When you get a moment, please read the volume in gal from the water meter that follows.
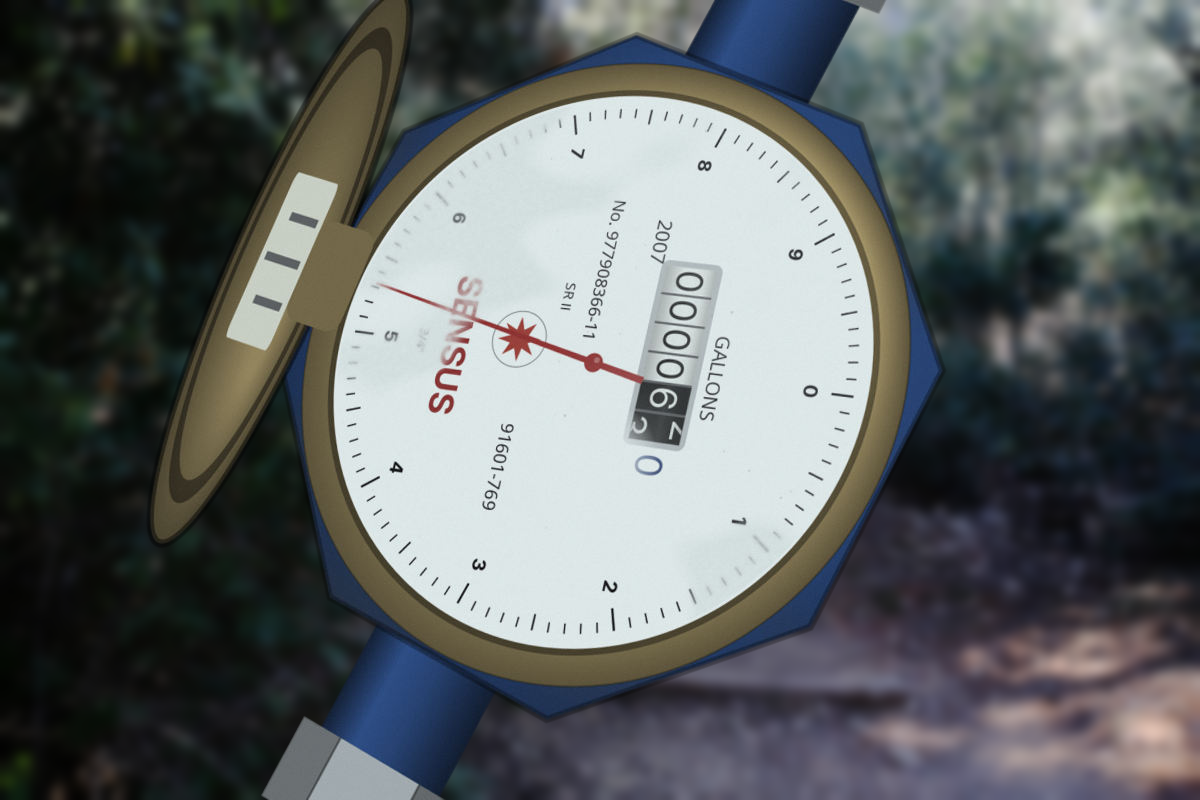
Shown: 625.3 gal
